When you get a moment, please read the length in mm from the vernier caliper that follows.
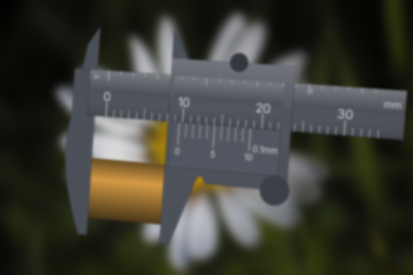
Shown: 9.6 mm
